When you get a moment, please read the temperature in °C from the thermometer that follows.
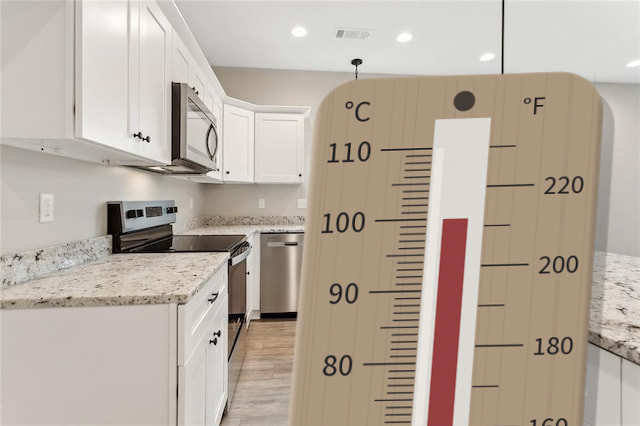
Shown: 100 °C
